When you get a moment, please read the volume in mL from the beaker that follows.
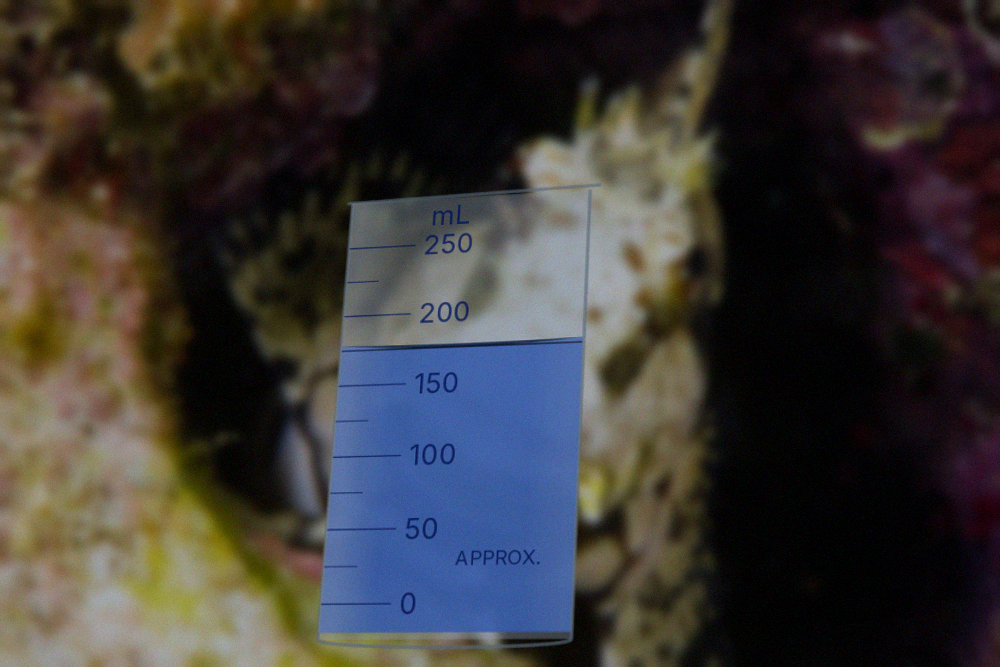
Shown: 175 mL
